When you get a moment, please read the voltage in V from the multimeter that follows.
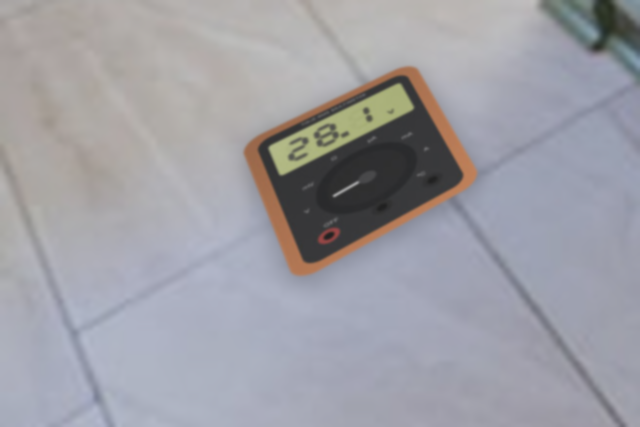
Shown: 28.1 V
